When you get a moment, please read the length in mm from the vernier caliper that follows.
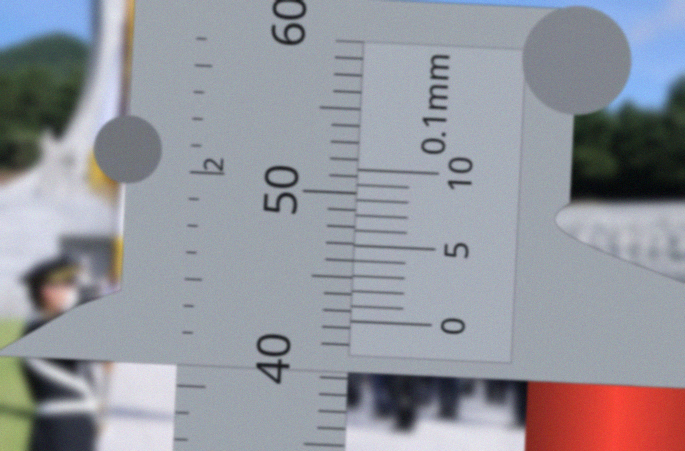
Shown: 42.4 mm
